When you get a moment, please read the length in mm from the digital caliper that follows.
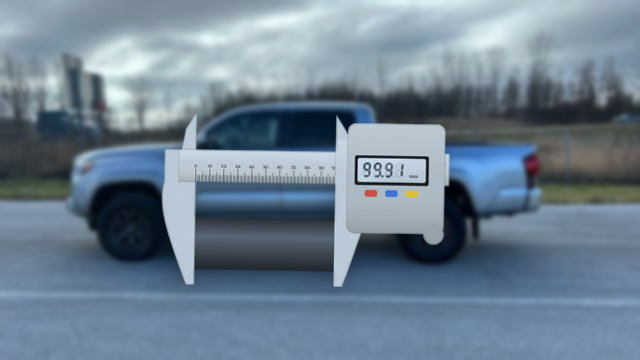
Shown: 99.91 mm
